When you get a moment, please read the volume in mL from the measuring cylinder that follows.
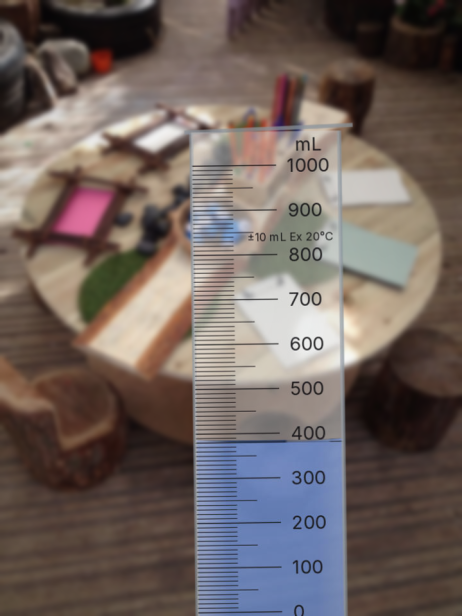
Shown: 380 mL
